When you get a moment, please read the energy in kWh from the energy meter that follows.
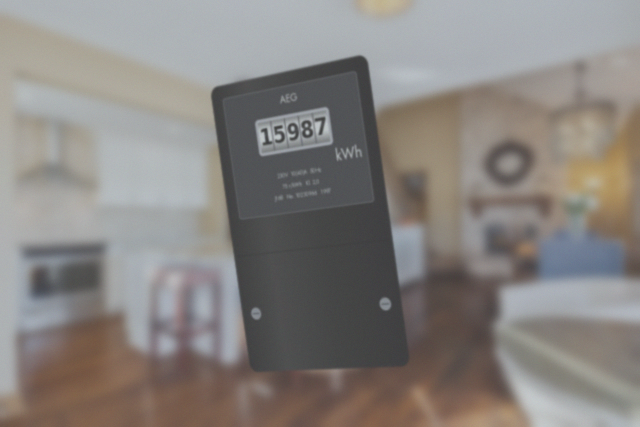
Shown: 15987 kWh
